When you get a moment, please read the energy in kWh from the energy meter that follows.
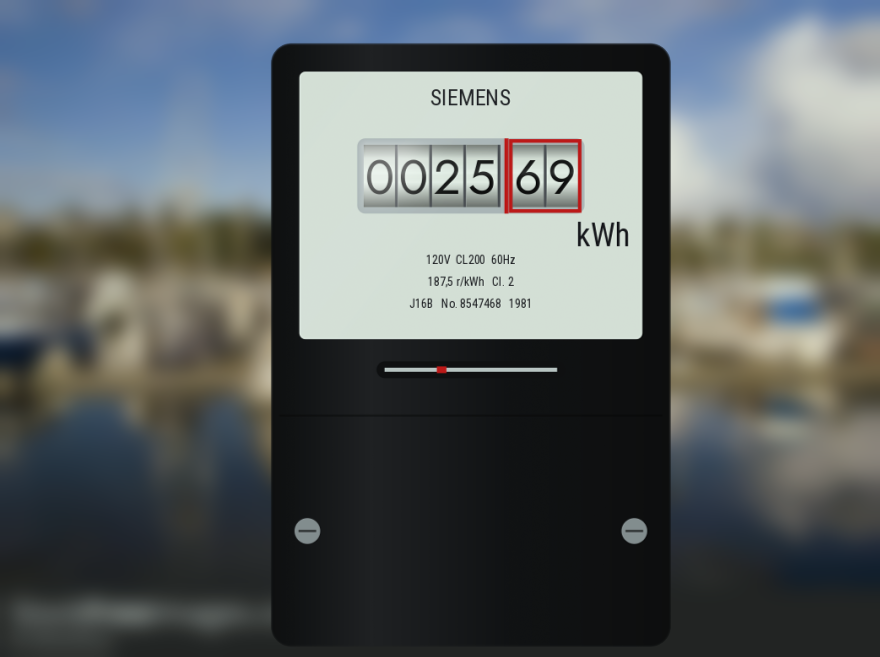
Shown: 25.69 kWh
